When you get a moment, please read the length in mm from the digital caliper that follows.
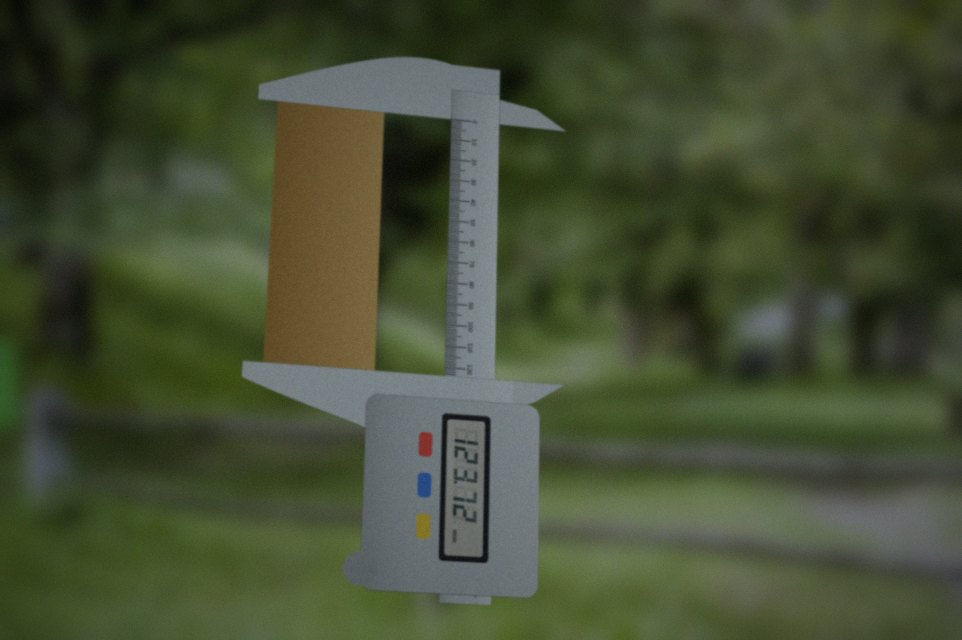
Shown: 123.72 mm
